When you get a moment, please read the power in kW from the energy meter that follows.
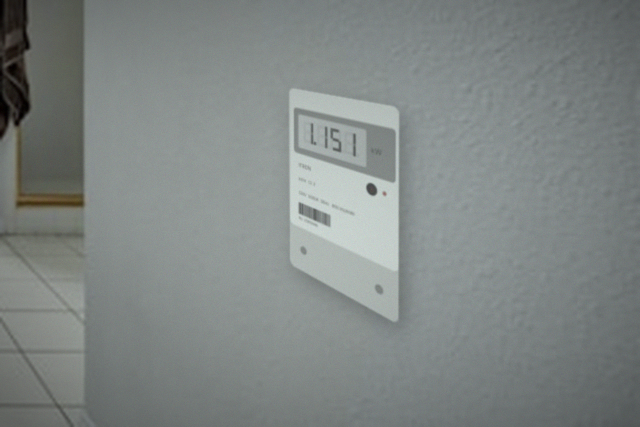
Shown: 1.151 kW
